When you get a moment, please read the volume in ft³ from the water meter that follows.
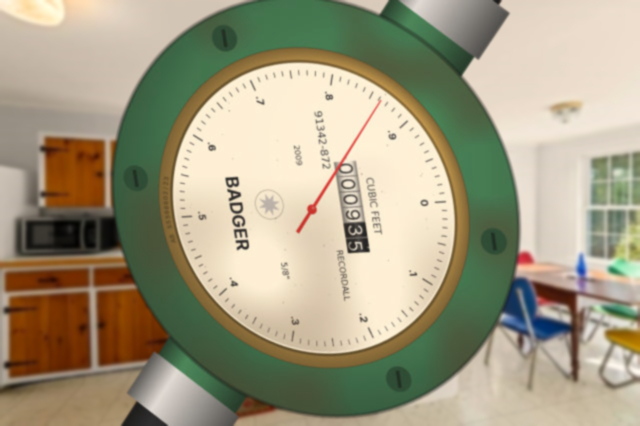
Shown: 934.86 ft³
